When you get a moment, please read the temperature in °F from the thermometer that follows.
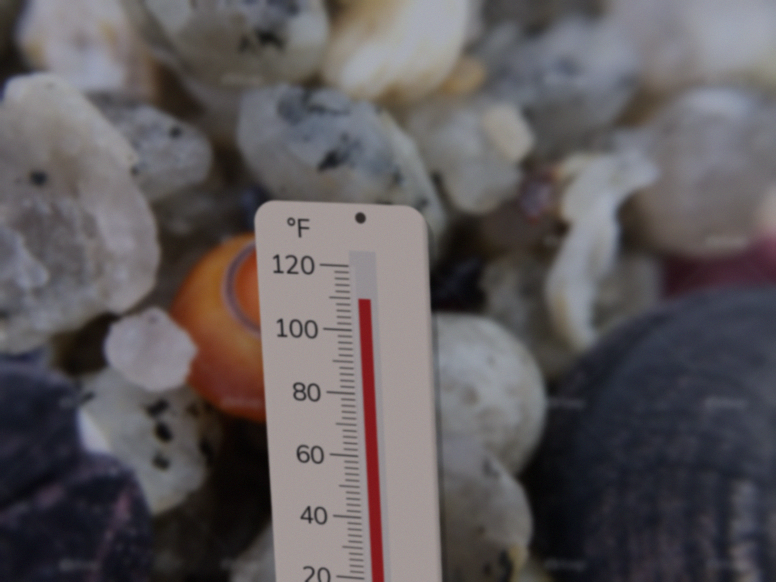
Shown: 110 °F
